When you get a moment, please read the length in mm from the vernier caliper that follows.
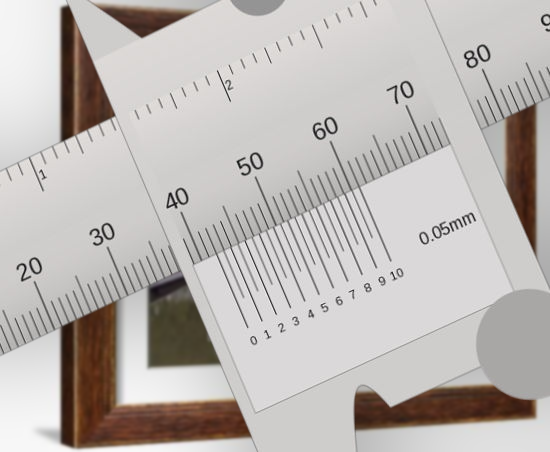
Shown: 42.0 mm
